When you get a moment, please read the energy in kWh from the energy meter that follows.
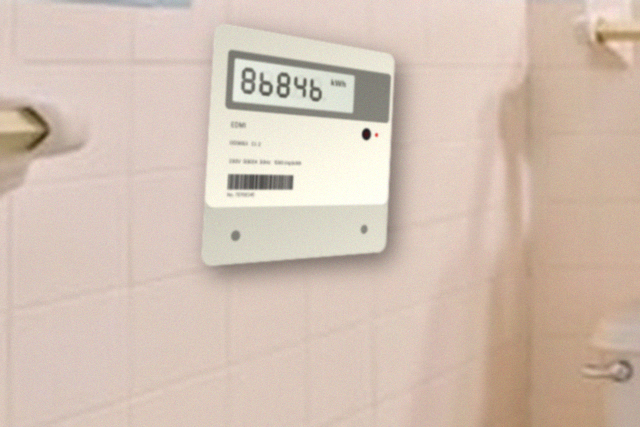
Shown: 86846 kWh
